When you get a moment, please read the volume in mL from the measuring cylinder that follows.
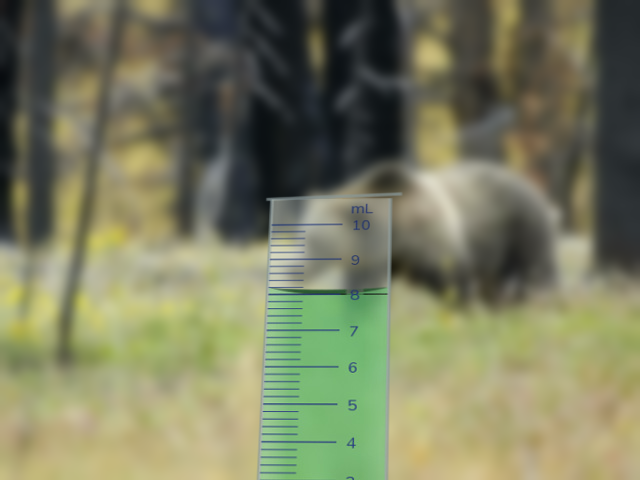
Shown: 8 mL
